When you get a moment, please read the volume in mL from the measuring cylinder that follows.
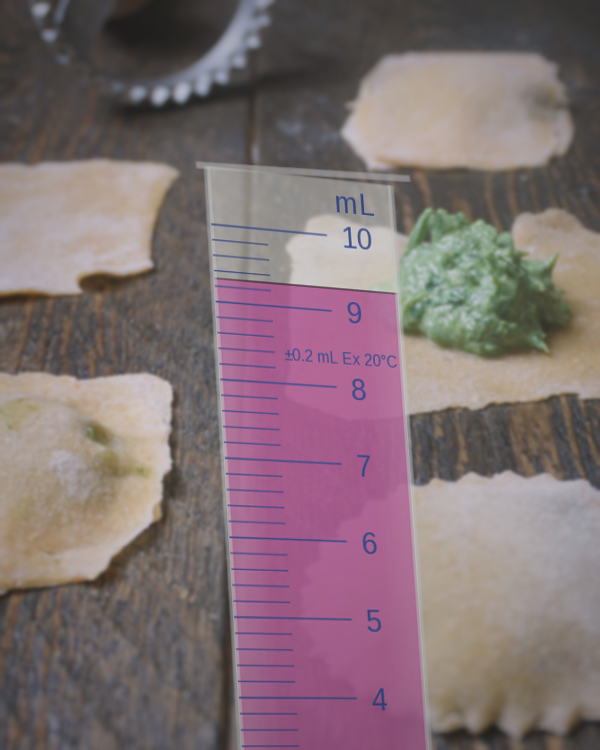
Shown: 9.3 mL
